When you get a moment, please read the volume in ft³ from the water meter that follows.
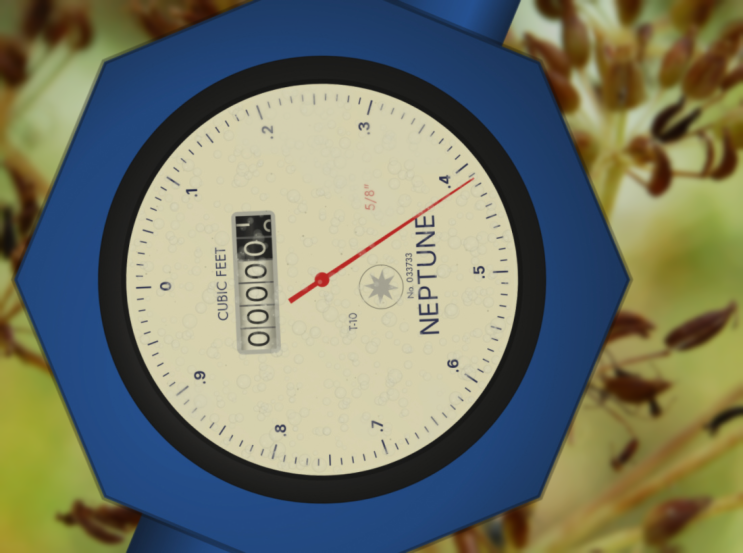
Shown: 1.41 ft³
